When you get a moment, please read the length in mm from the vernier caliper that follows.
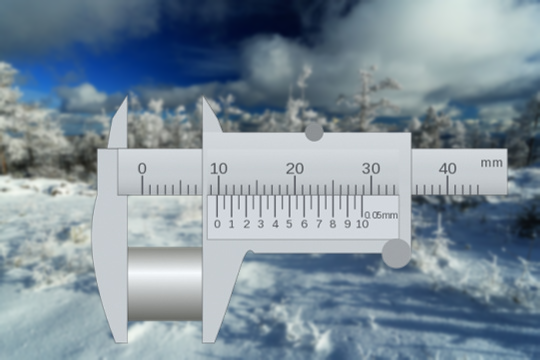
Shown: 9.8 mm
